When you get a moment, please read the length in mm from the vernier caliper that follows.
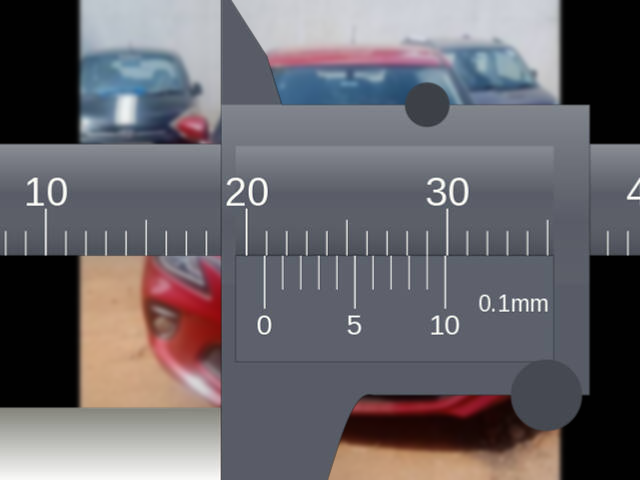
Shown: 20.9 mm
